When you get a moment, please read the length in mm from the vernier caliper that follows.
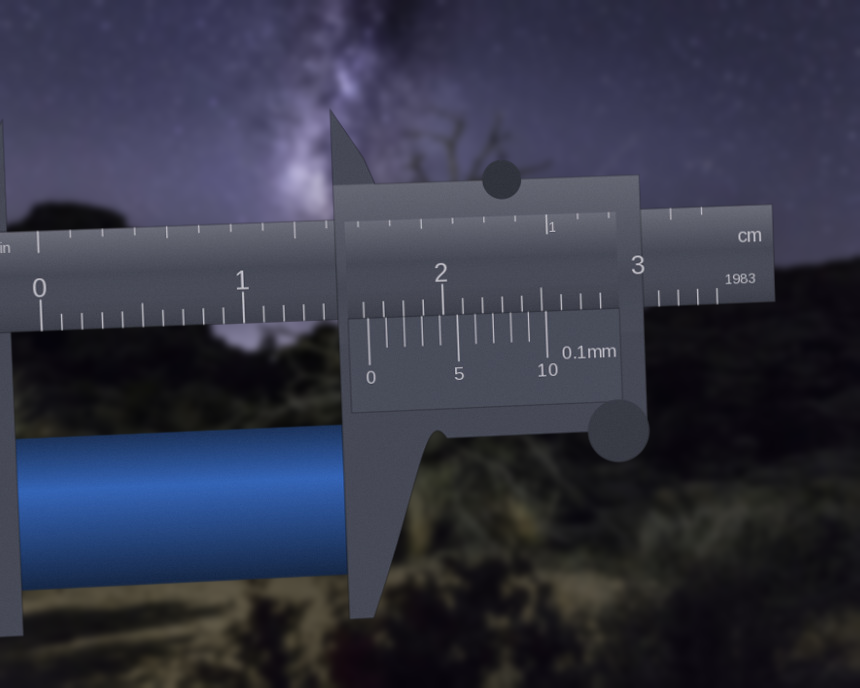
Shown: 16.2 mm
